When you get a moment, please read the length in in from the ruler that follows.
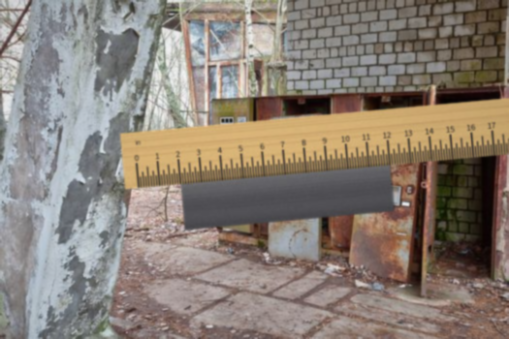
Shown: 10 in
